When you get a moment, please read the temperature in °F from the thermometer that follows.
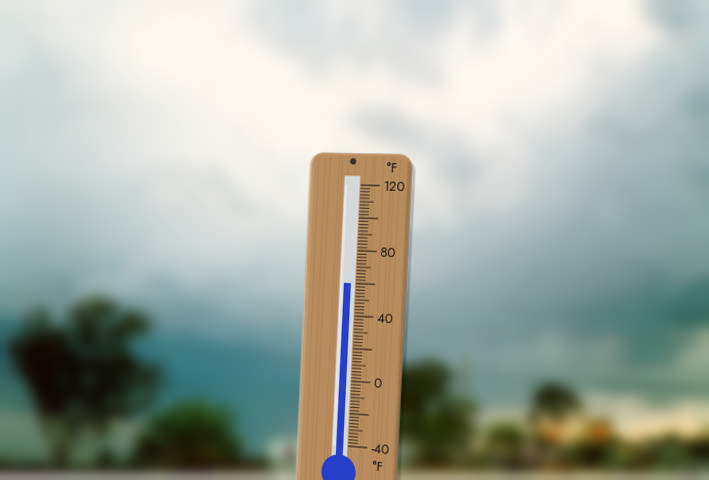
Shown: 60 °F
